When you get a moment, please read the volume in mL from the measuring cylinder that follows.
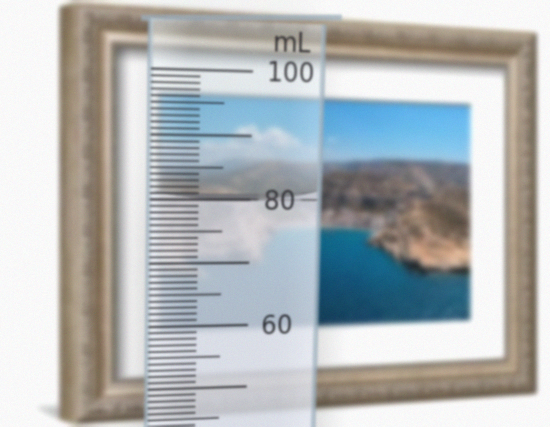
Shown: 80 mL
